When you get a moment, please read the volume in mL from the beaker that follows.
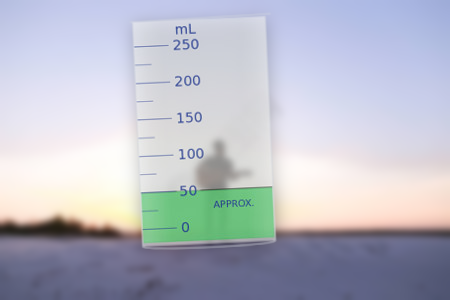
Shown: 50 mL
